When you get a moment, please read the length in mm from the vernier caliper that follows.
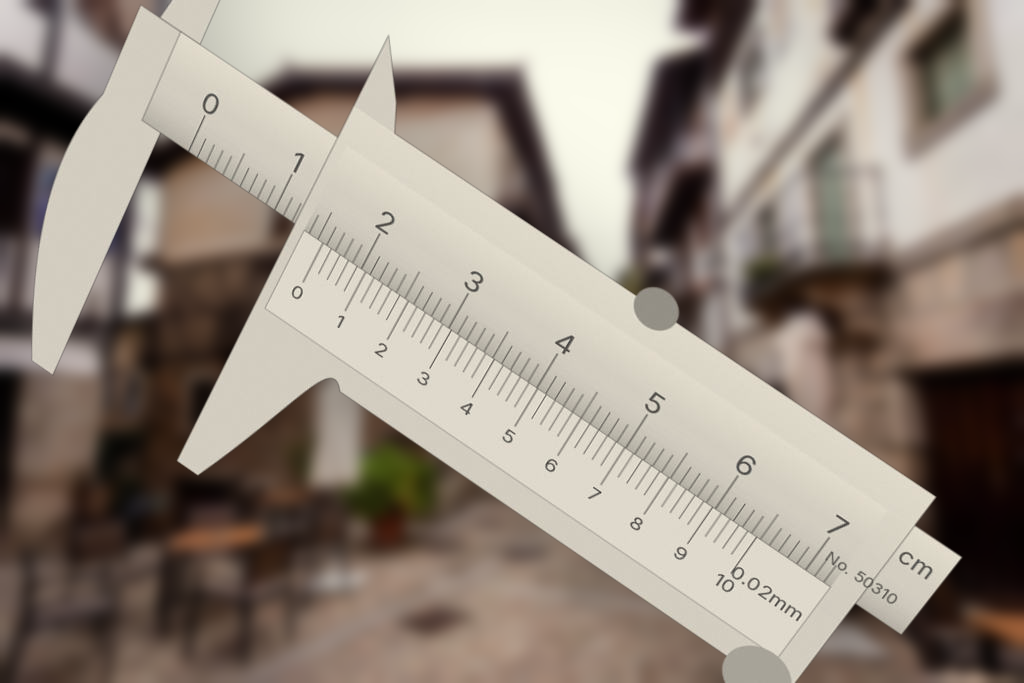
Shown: 15.6 mm
